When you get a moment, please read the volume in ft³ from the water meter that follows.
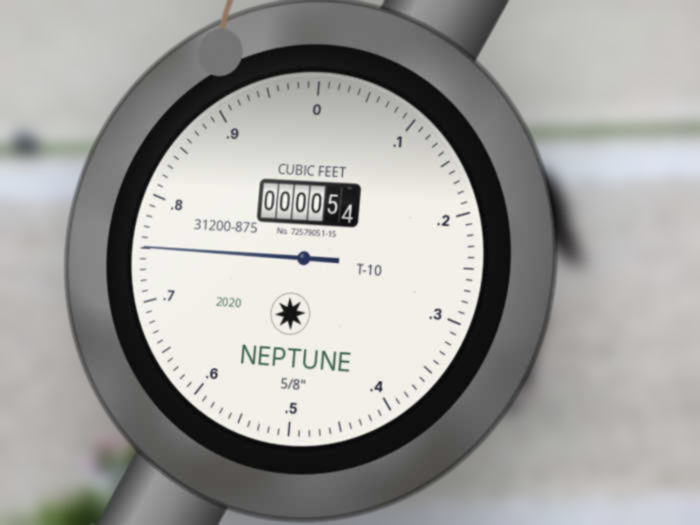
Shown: 53.75 ft³
